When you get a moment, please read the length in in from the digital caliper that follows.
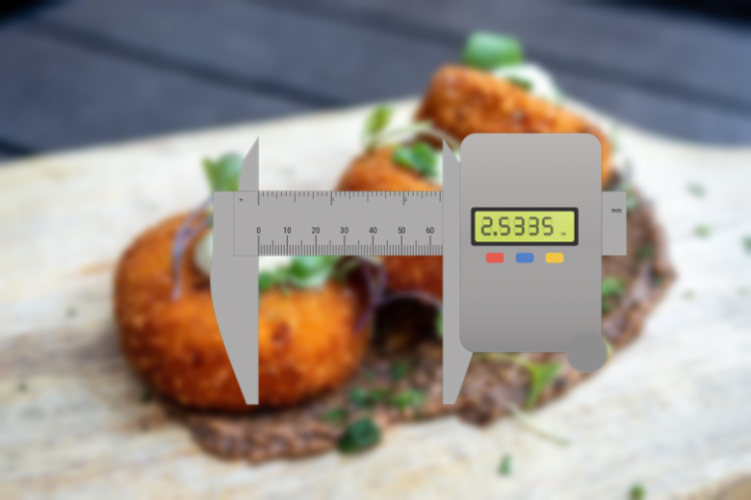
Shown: 2.5335 in
